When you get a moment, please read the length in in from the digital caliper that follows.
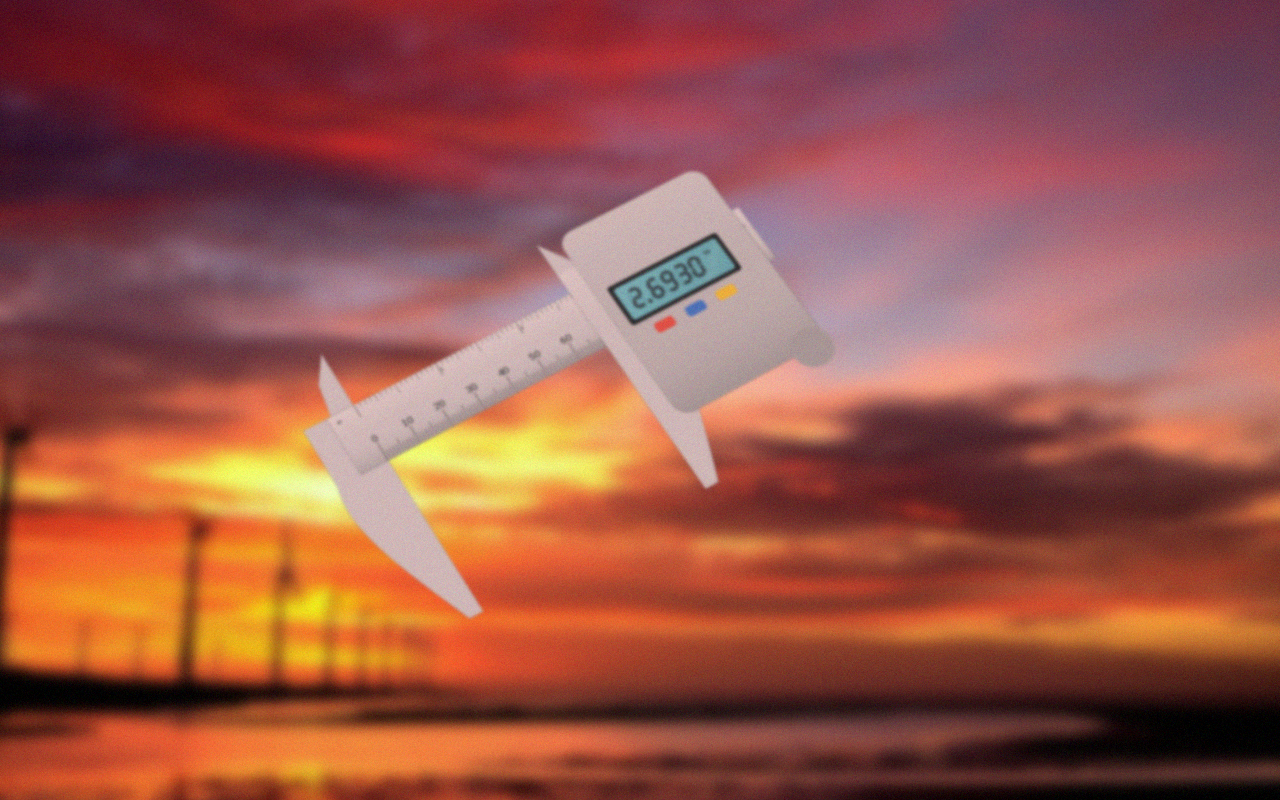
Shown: 2.6930 in
